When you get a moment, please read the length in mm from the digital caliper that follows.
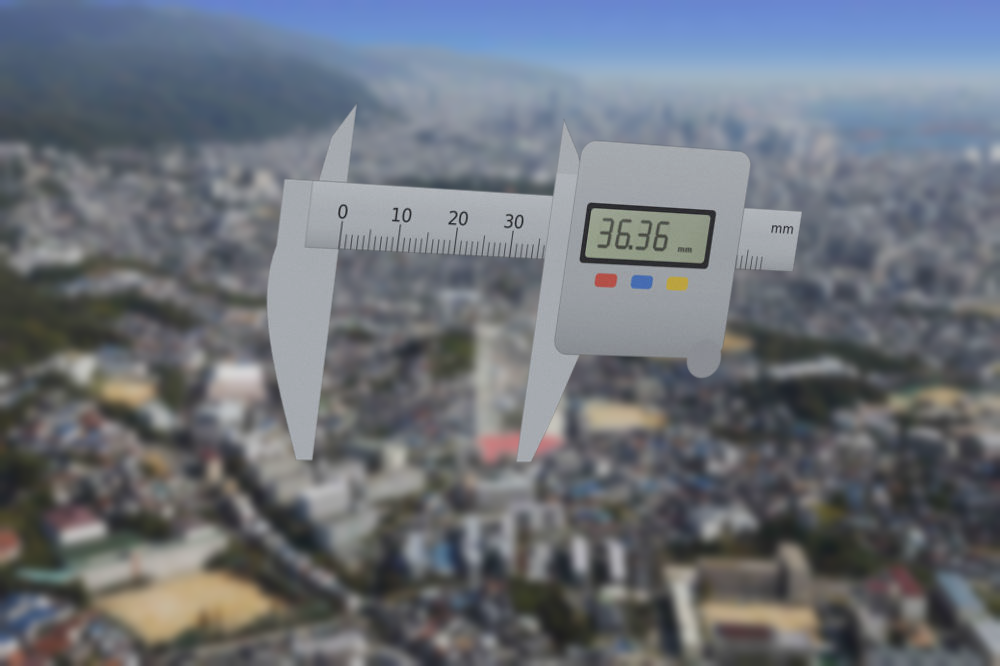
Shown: 36.36 mm
